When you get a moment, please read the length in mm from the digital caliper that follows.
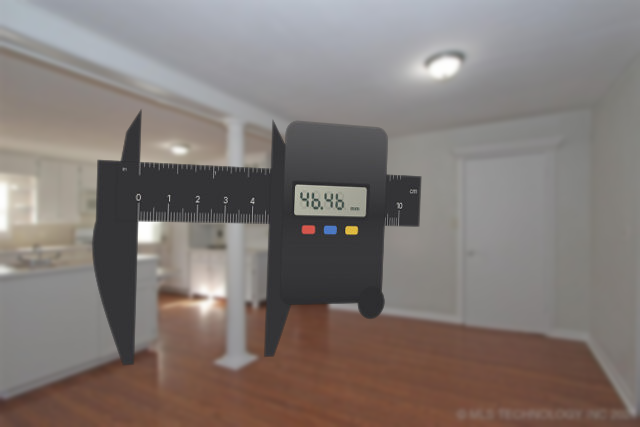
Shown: 46.46 mm
